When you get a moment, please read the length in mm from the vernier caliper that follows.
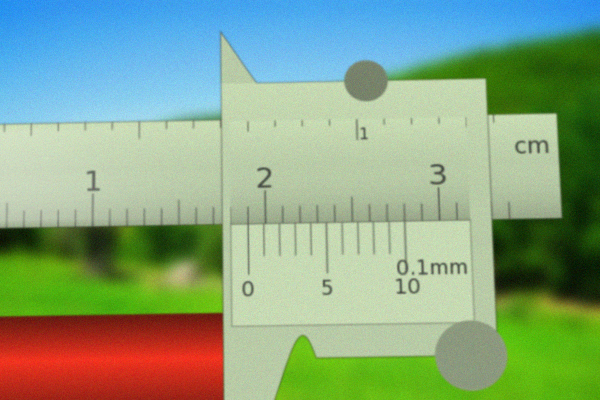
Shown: 19.0 mm
